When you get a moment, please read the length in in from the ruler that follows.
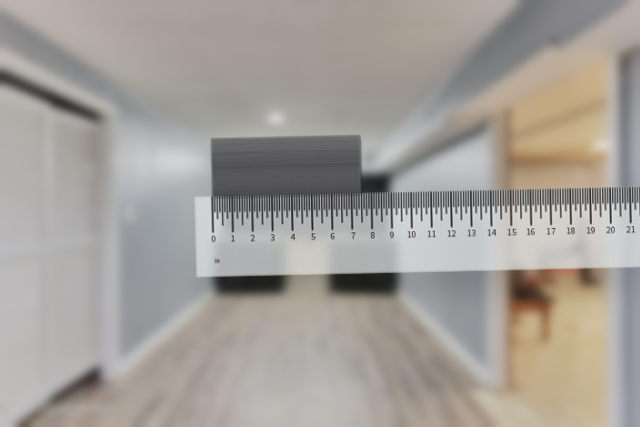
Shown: 7.5 in
